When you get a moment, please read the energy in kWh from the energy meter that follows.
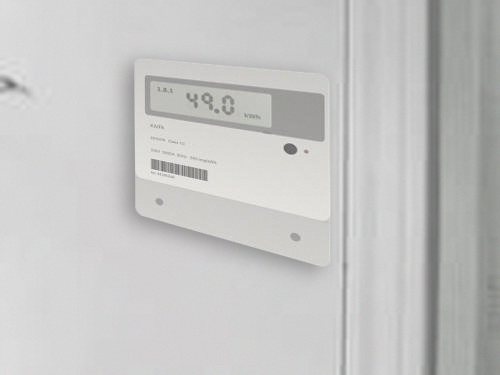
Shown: 49.0 kWh
